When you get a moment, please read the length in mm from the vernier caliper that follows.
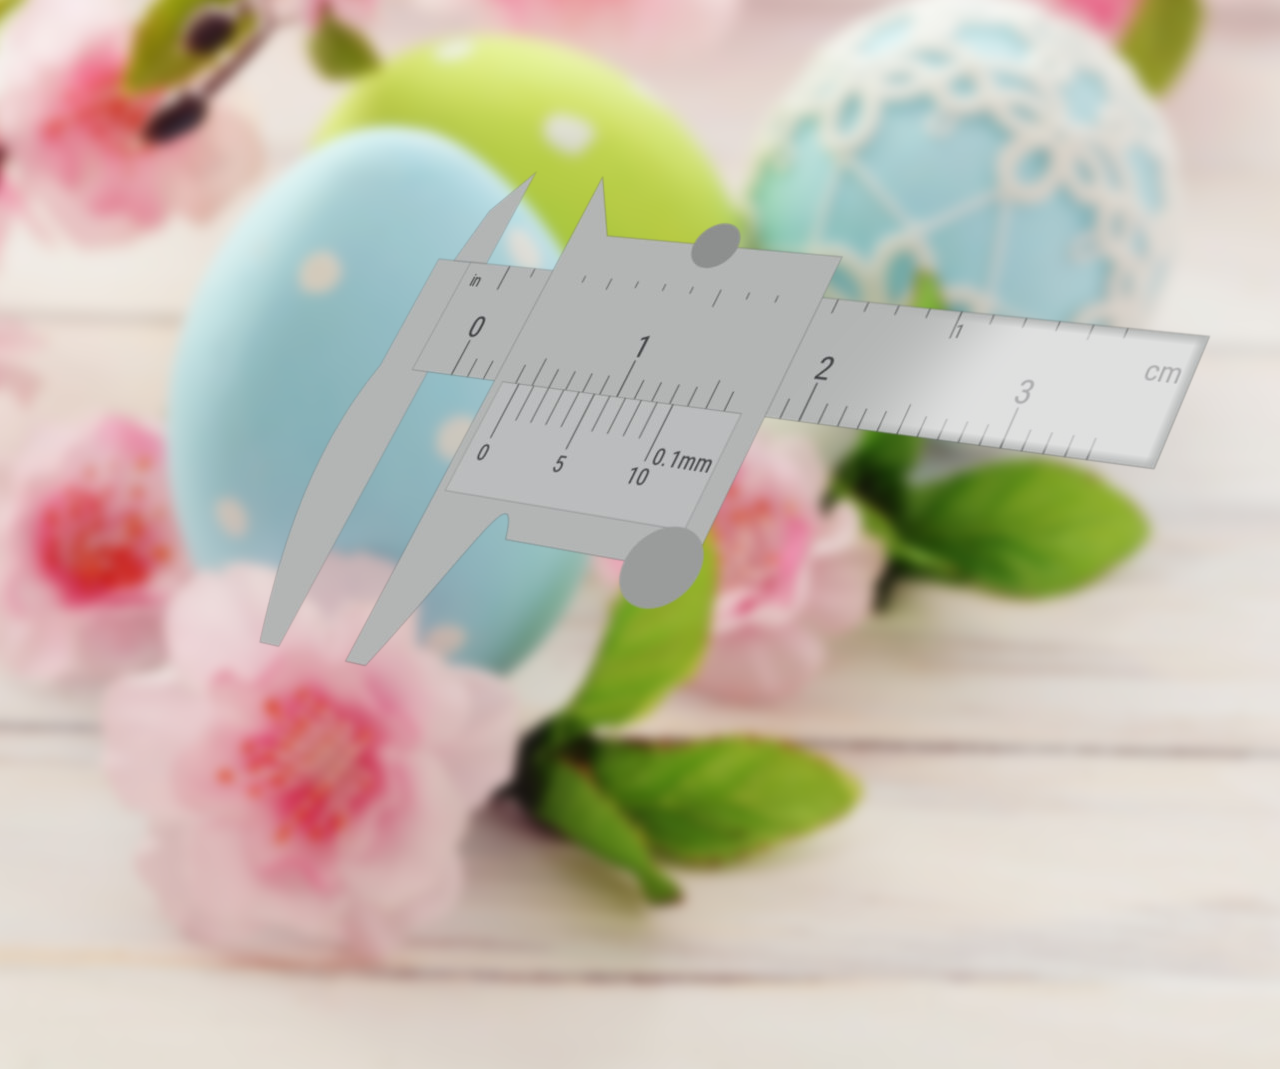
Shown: 4.2 mm
